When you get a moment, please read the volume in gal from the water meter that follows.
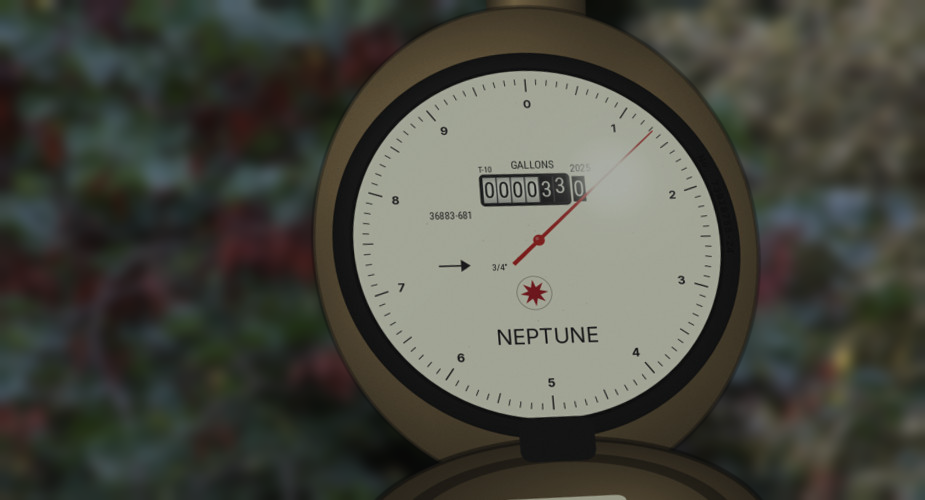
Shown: 331.3 gal
